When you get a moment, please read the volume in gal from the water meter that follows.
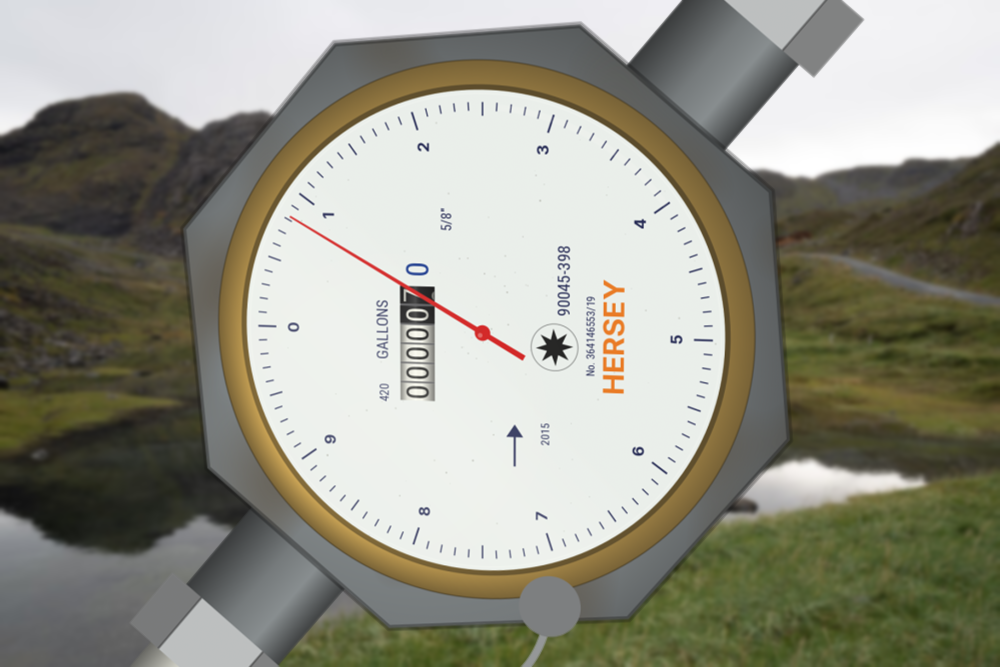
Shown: 70.8 gal
